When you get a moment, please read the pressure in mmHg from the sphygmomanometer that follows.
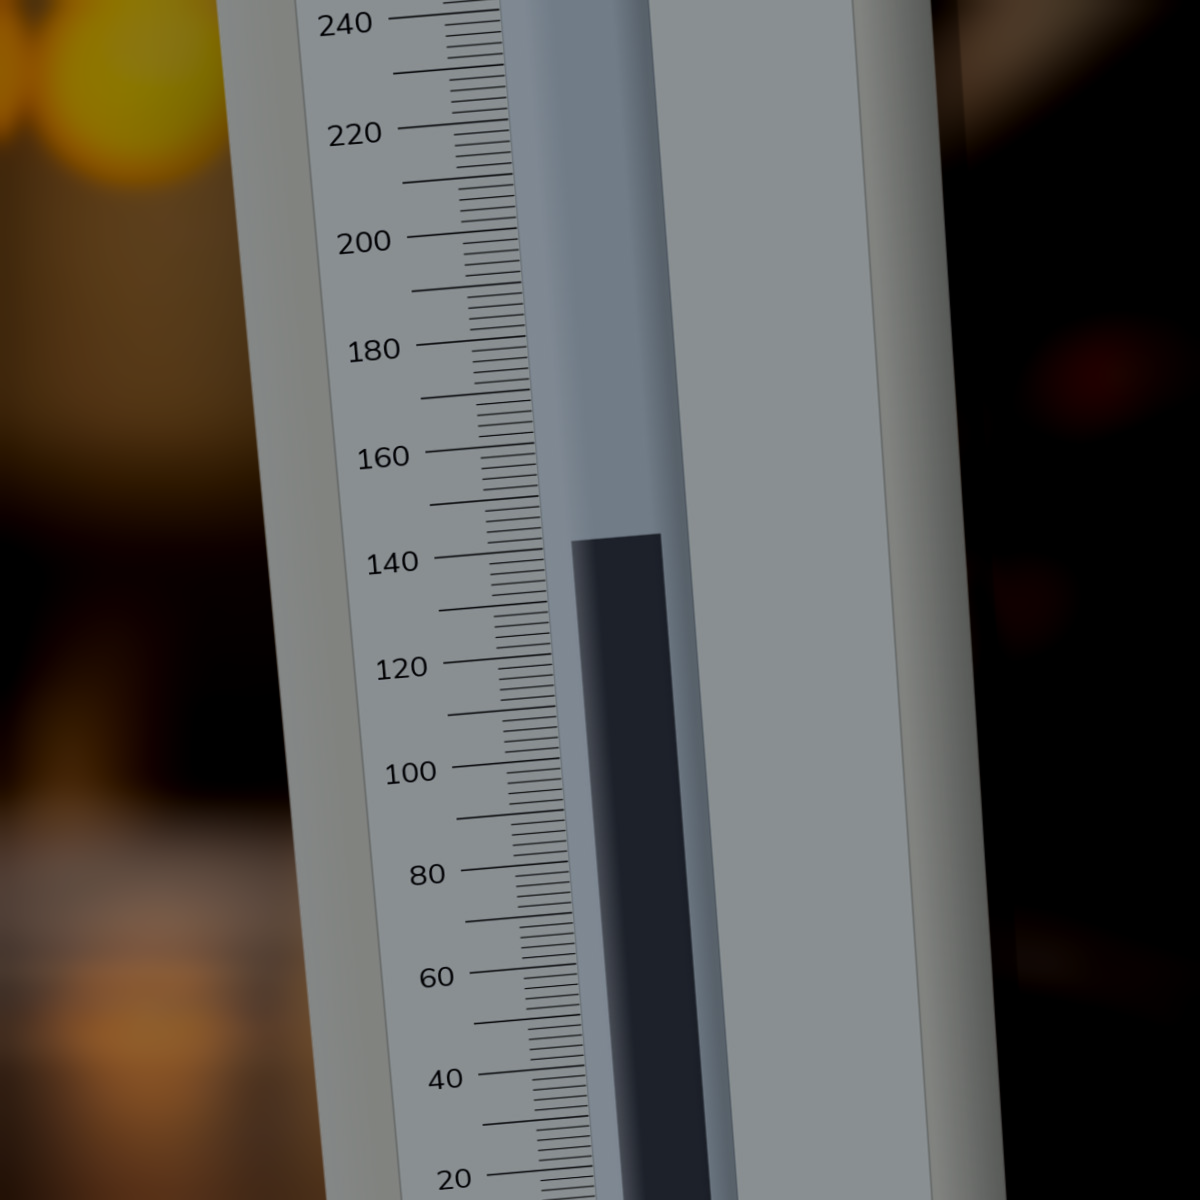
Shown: 141 mmHg
